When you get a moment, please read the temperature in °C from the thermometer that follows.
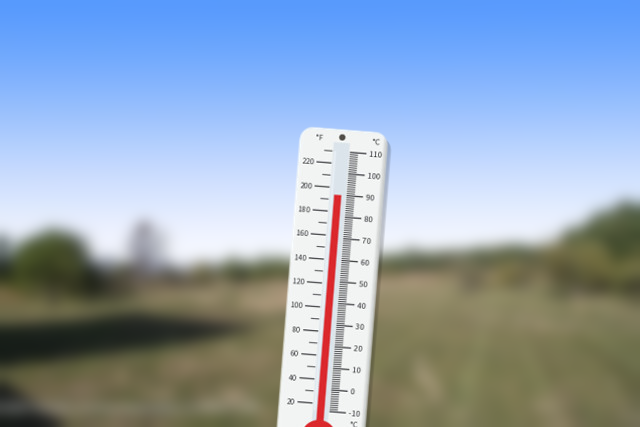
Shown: 90 °C
